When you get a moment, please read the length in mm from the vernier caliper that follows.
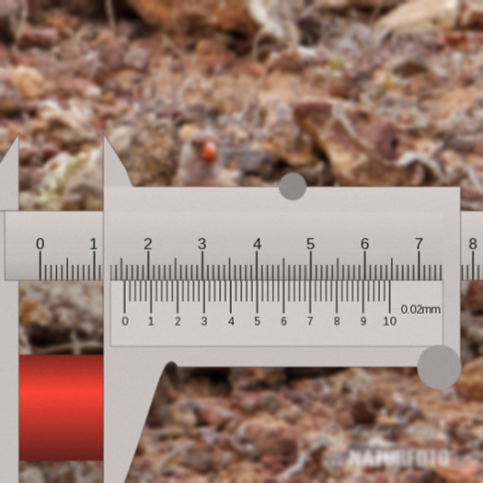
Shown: 15.6 mm
